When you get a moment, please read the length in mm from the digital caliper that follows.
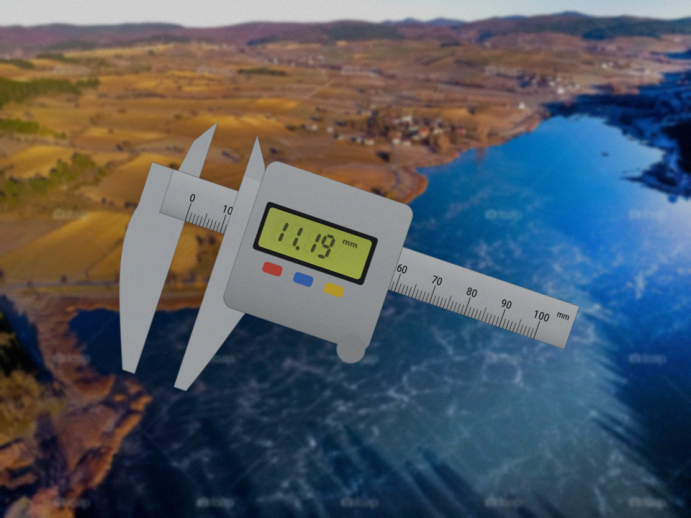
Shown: 11.19 mm
